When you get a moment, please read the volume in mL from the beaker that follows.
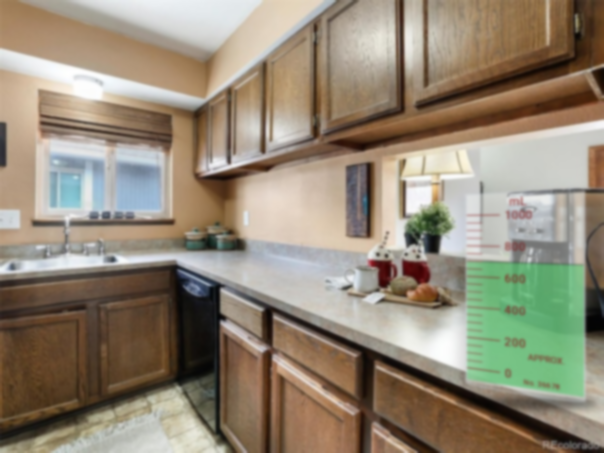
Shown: 700 mL
